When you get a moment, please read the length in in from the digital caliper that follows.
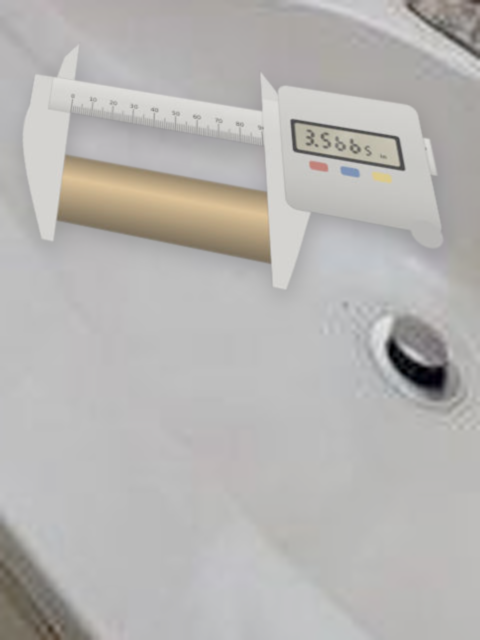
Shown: 3.5665 in
